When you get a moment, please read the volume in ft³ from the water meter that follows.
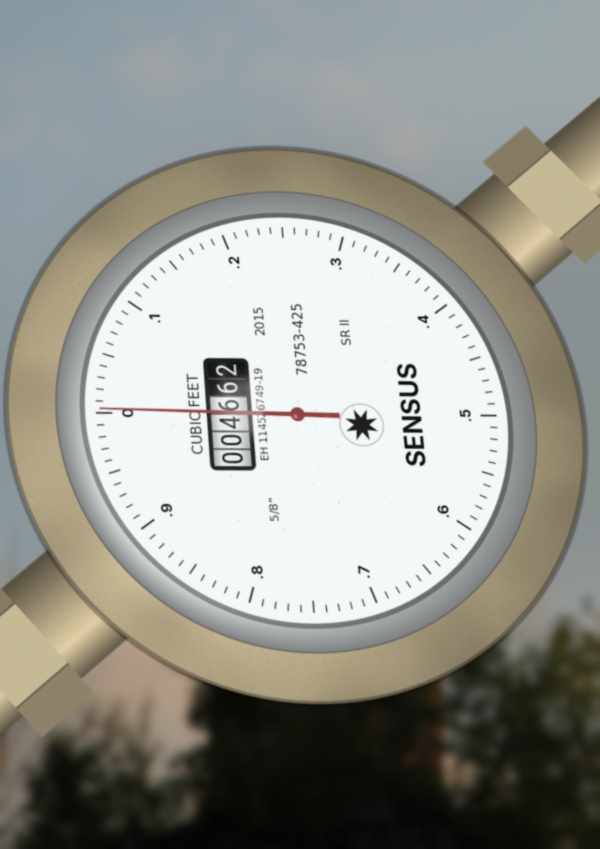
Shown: 4662.00 ft³
